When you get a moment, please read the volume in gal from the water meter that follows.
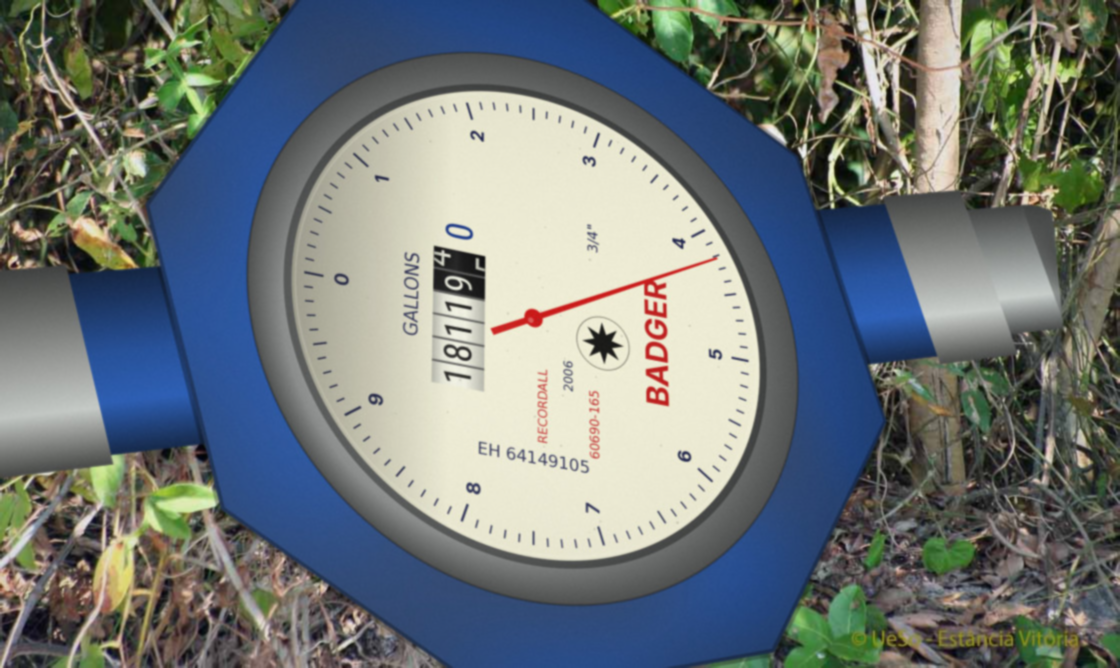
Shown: 1811944.2 gal
